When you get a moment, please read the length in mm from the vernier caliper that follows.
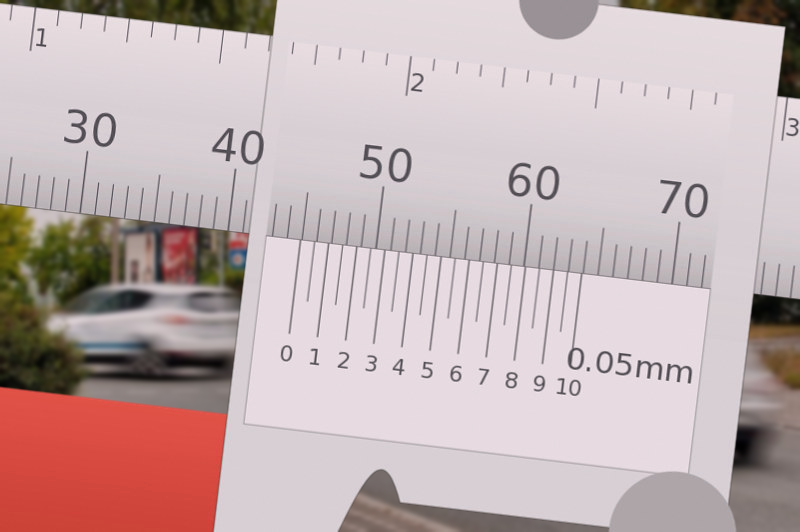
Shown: 44.9 mm
